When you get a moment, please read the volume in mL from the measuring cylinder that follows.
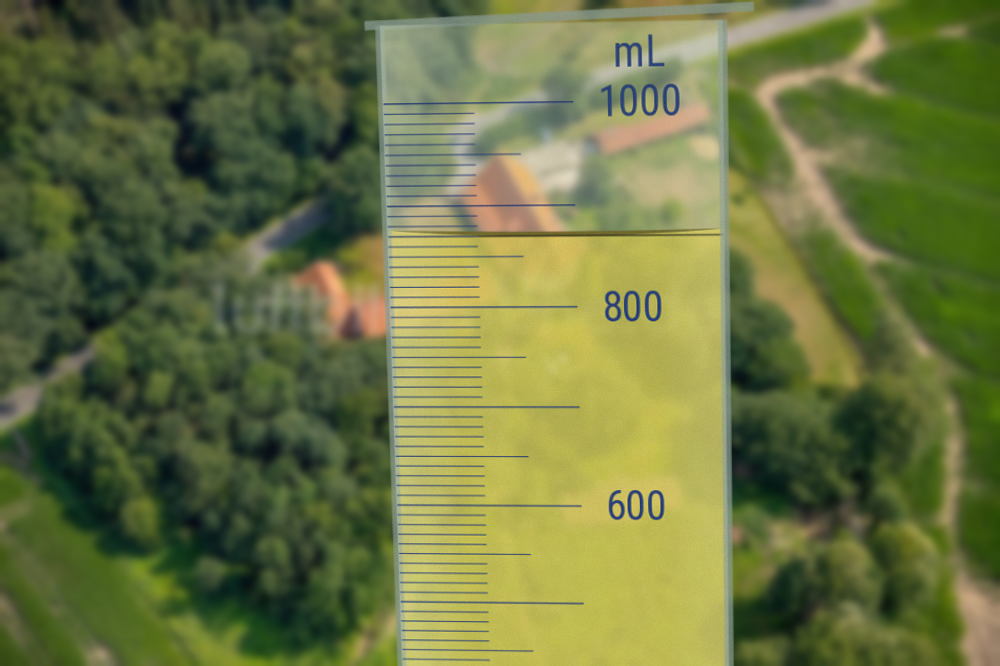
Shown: 870 mL
